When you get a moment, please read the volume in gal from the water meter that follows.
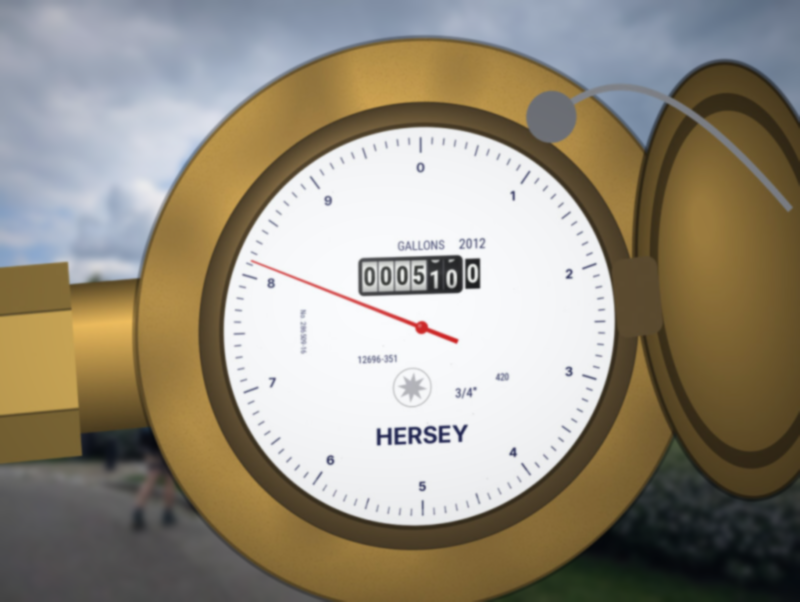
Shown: 5098.1 gal
